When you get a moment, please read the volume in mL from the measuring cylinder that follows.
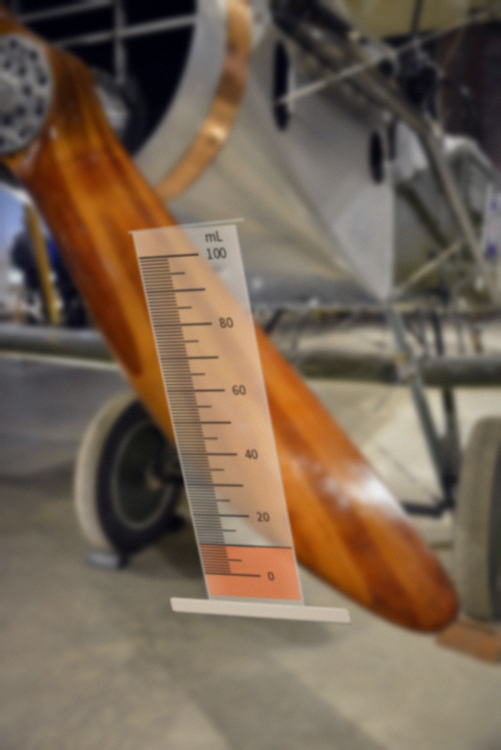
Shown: 10 mL
